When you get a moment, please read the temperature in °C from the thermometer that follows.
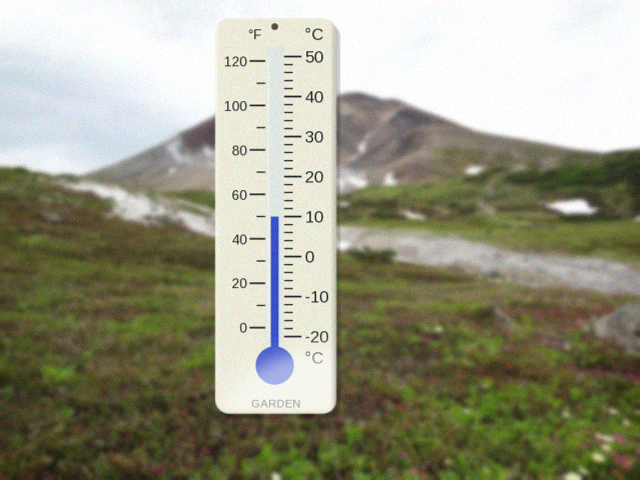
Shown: 10 °C
